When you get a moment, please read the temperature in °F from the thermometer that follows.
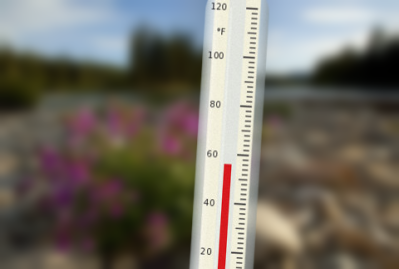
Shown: 56 °F
